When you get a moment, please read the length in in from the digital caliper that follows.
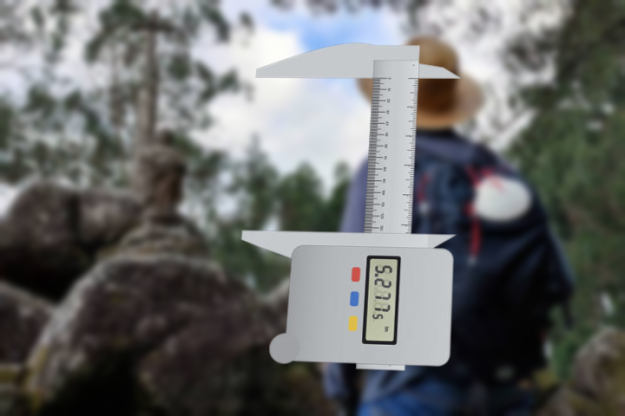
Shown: 5.2775 in
